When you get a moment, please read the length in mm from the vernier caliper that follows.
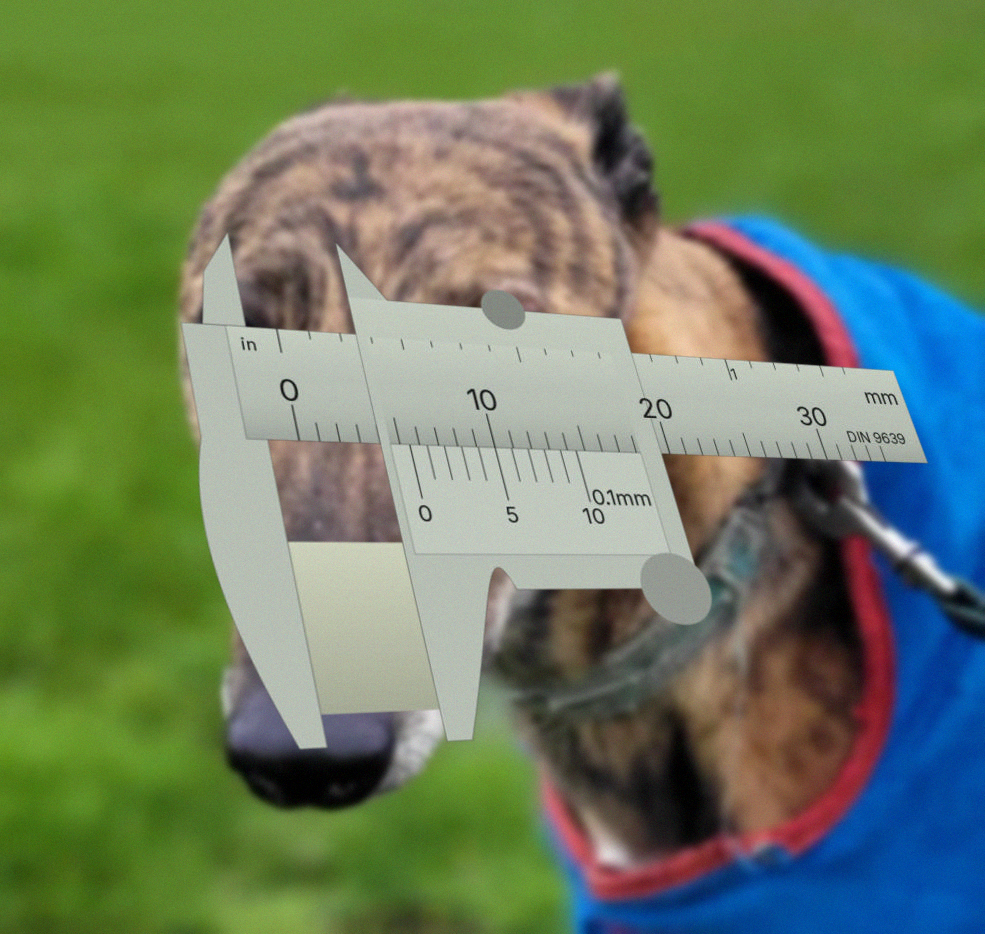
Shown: 5.5 mm
